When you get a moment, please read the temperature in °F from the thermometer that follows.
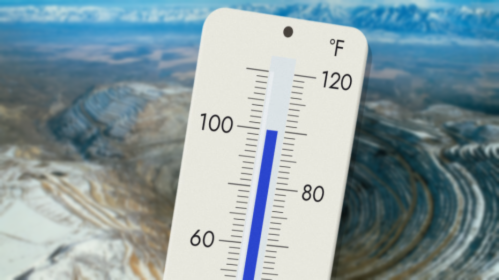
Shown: 100 °F
